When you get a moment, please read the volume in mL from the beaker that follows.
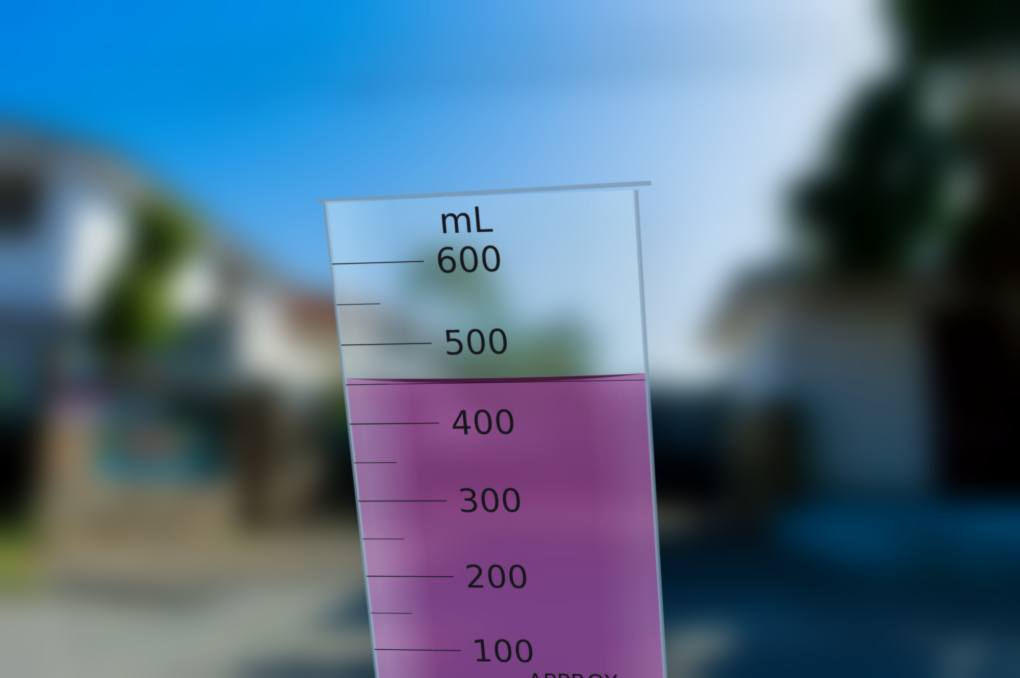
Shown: 450 mL
